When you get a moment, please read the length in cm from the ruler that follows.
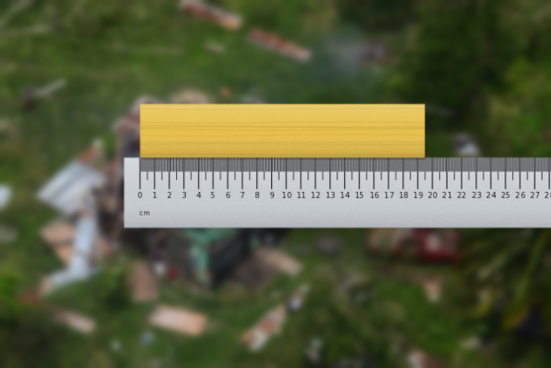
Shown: 19.5 cm
